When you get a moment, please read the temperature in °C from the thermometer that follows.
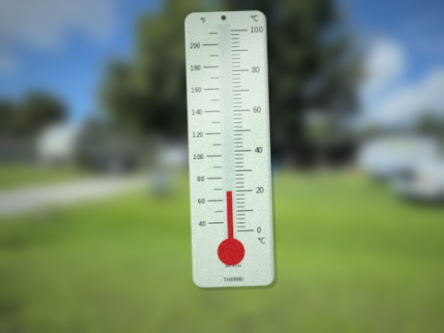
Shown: 20 °C
